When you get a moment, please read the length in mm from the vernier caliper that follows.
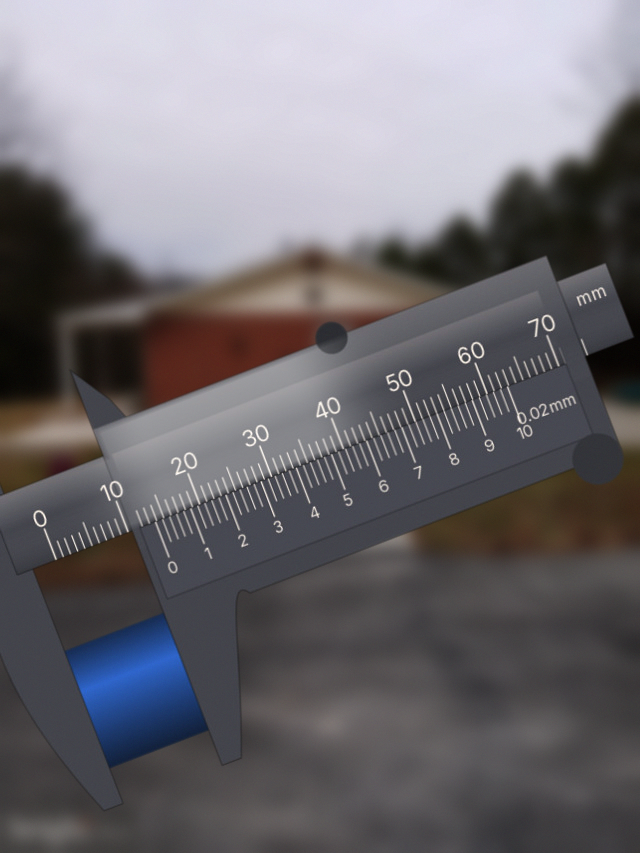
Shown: 13.8 mm
